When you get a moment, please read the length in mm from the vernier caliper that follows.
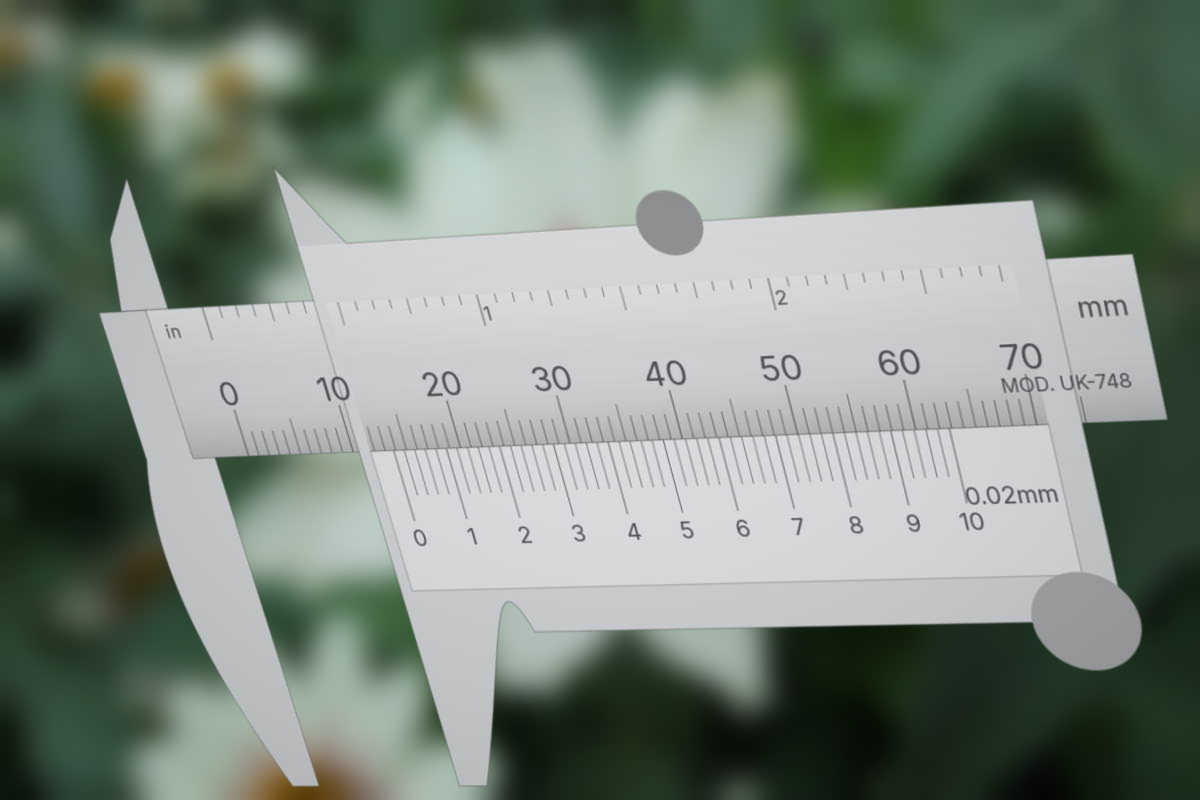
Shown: 13.8 mm
